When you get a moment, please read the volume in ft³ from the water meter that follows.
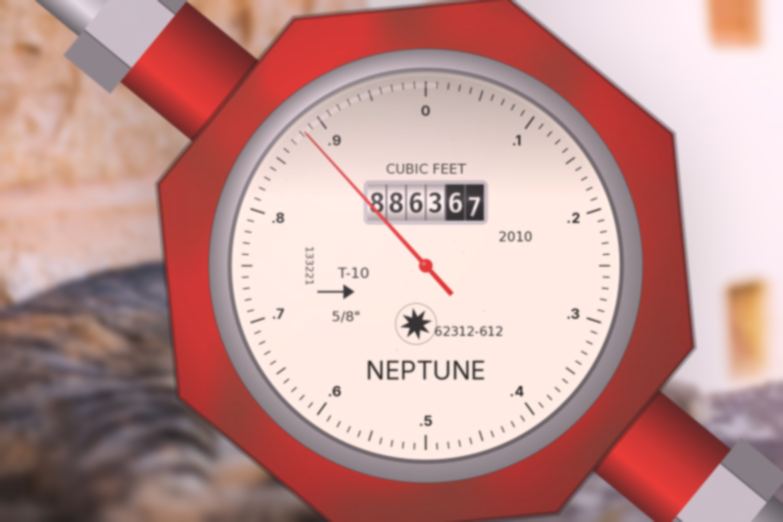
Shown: 886366.88 ft³
